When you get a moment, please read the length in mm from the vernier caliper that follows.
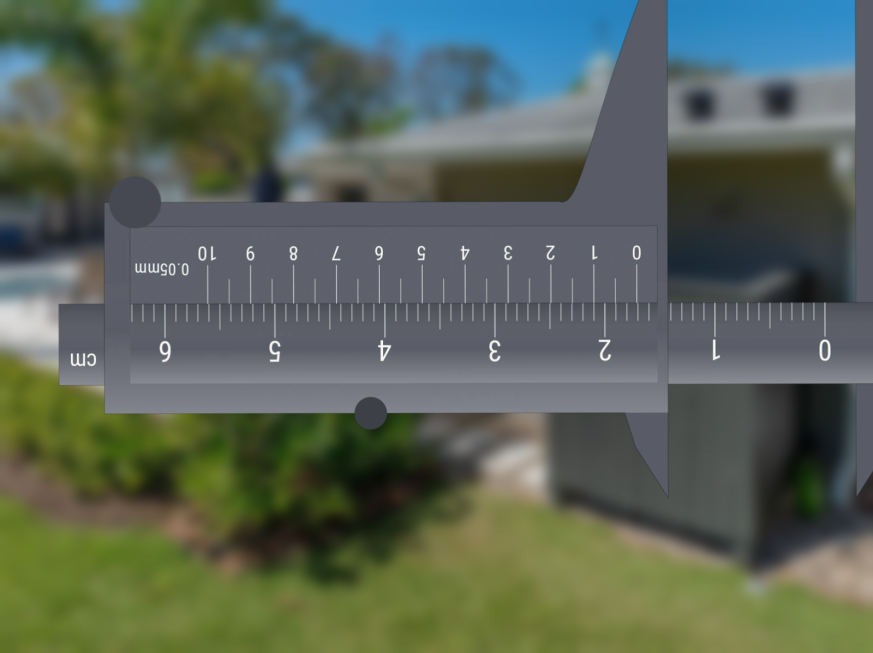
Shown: 17.1 mm
